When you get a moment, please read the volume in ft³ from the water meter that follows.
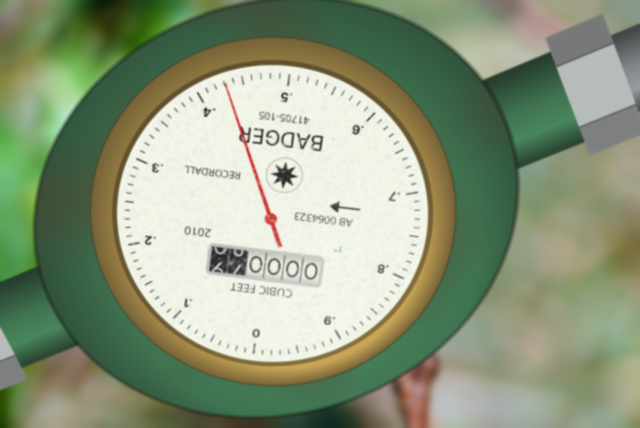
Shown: 79.43 ft³
